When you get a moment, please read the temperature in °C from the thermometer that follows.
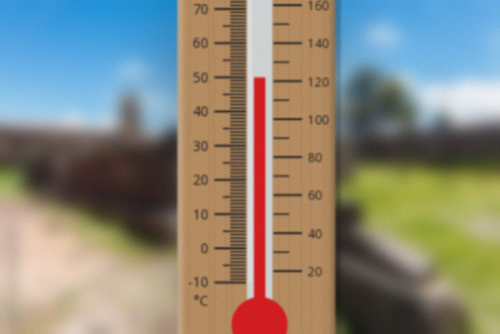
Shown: 50 °C
